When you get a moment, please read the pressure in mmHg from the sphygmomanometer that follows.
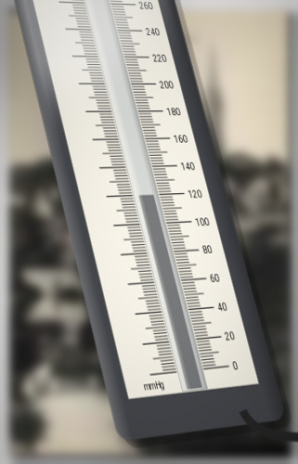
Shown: 120 mmHg
